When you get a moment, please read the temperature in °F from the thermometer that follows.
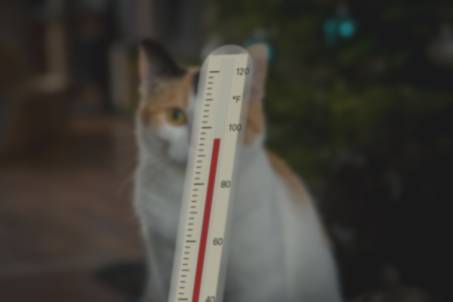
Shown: 96 °F
